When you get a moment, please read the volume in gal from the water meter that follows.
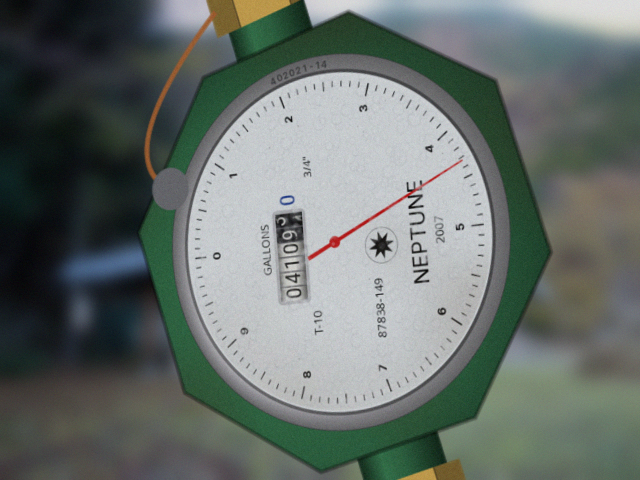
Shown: 410934.3 gal
